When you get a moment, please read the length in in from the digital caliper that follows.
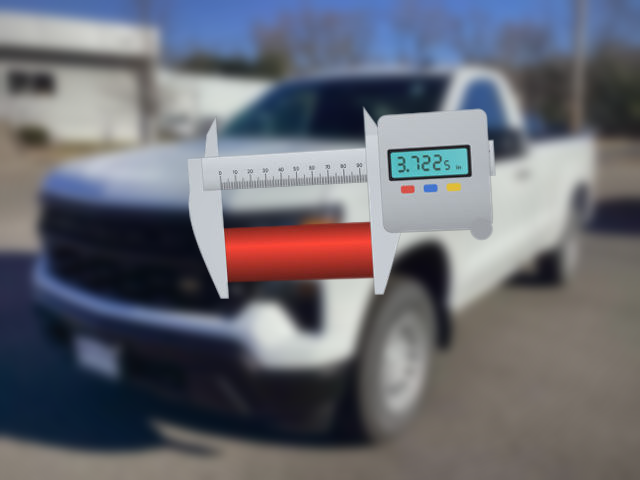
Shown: 3.7225 in
